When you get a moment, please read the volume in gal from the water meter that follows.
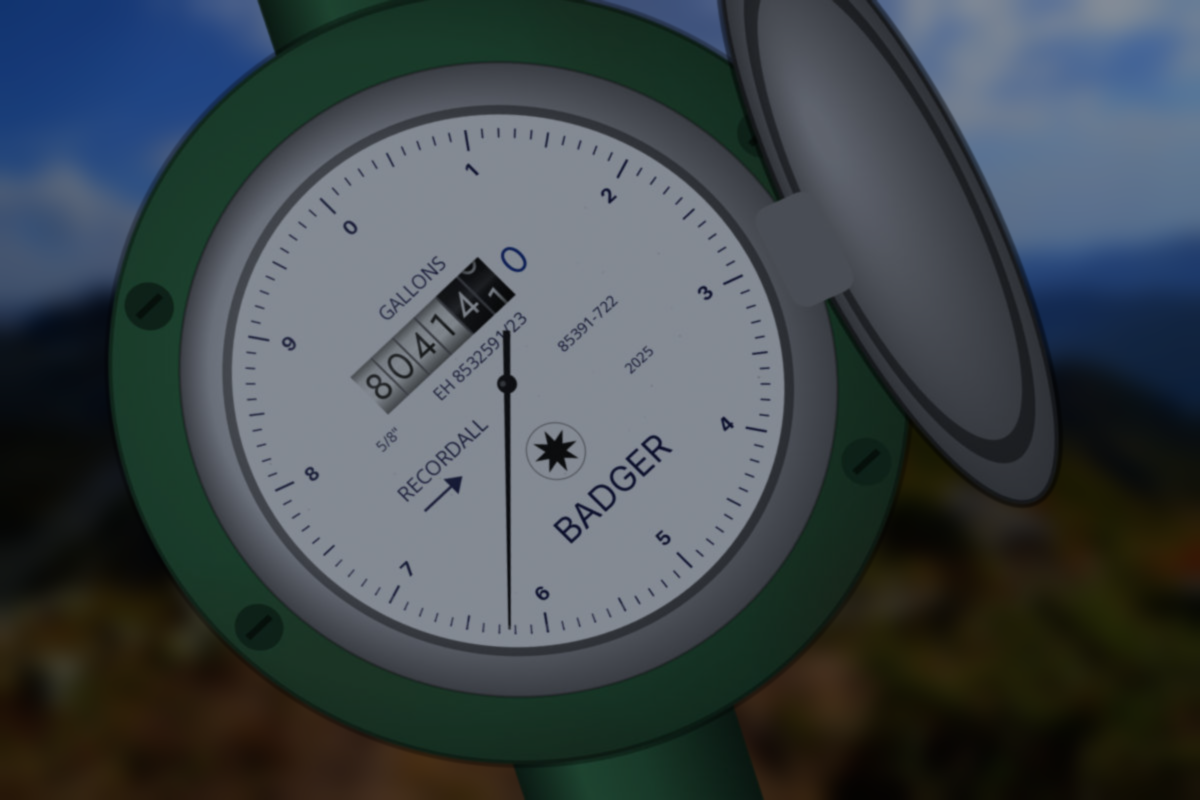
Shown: 8041406.2 gal
